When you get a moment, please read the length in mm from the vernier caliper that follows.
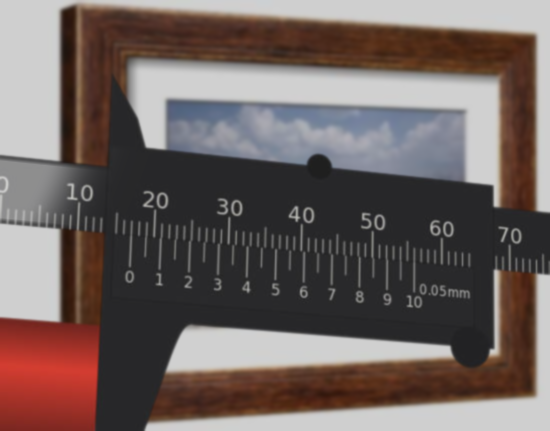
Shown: 17.0 mm
